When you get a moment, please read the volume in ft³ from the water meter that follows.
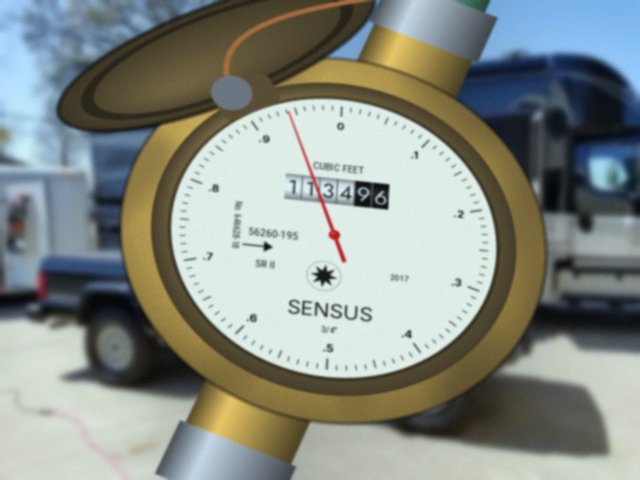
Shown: 113495.94 ft³
